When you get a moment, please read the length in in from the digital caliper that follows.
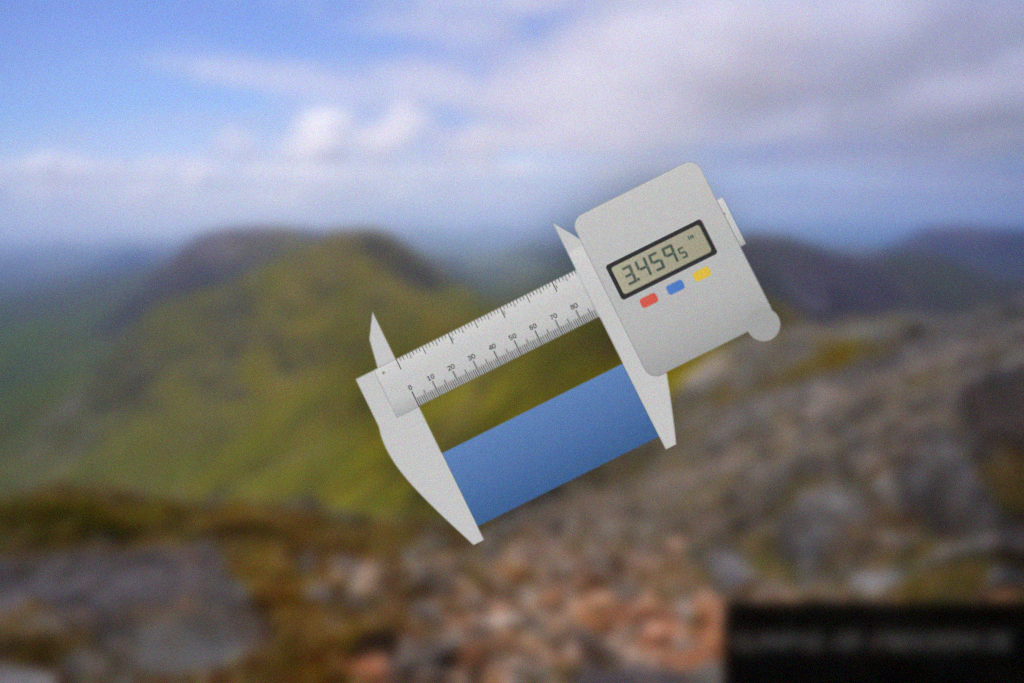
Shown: 3.4595 in
